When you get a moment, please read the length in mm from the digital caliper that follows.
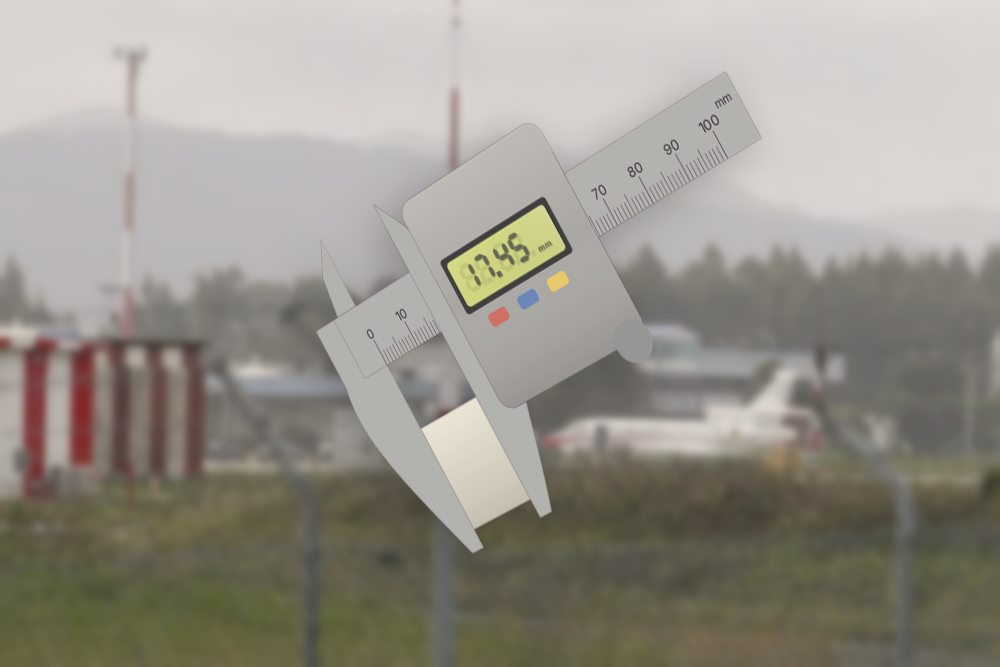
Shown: 17.45 mm
